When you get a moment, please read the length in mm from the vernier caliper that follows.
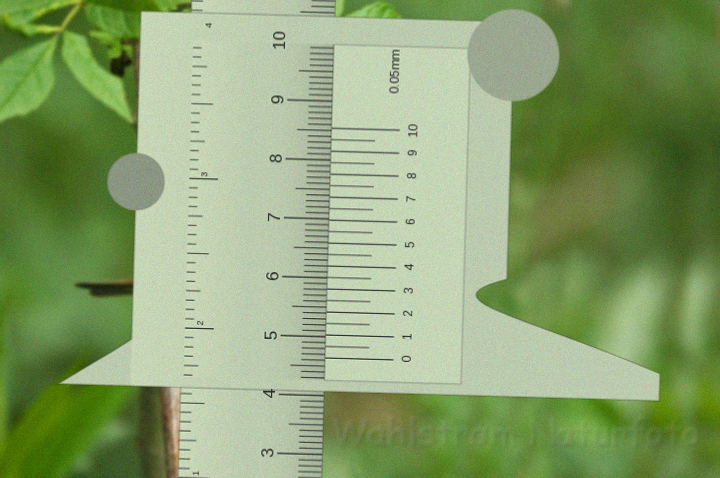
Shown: 46.4 mm
